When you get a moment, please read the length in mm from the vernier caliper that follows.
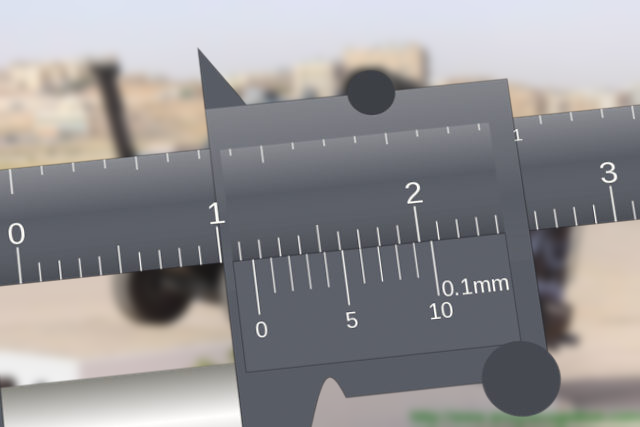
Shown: 11.6 mm
